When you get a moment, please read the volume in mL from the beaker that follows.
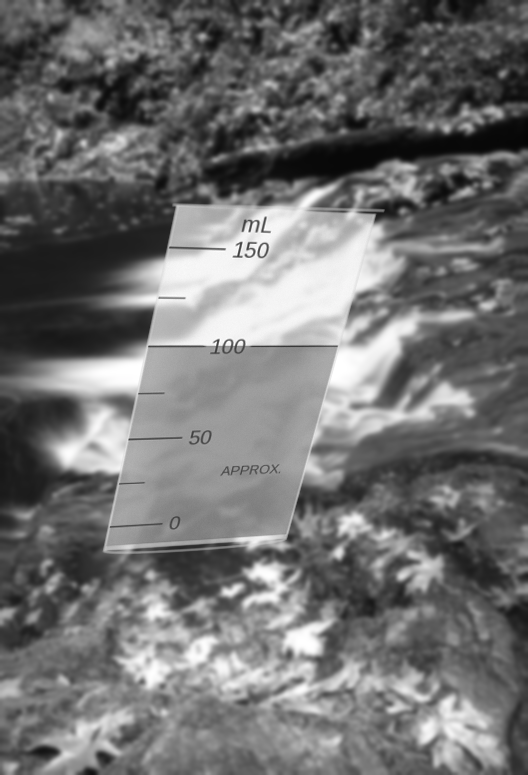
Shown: 100 mL
